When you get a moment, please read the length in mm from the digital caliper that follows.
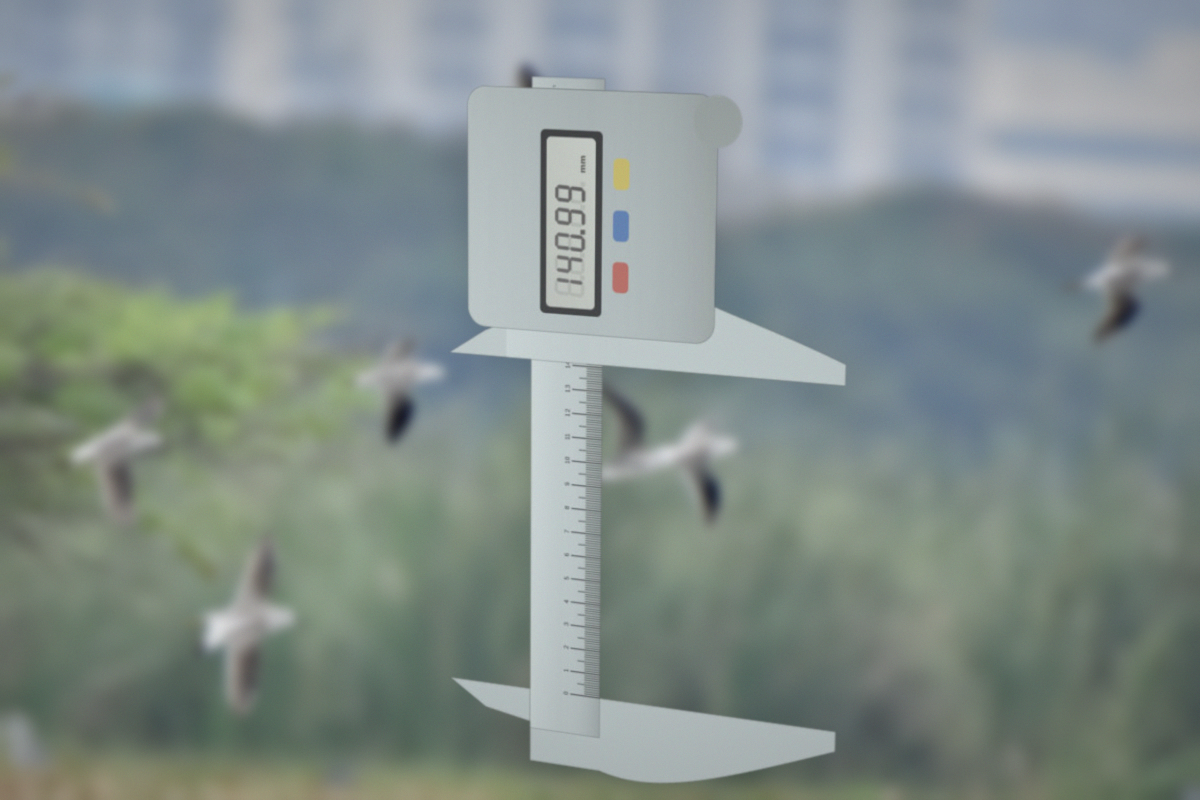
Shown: 140.99 mm
